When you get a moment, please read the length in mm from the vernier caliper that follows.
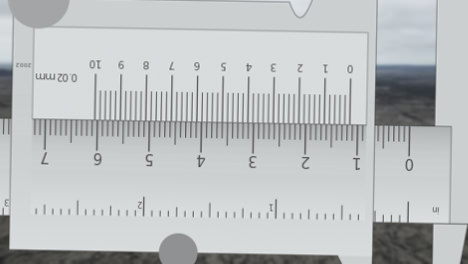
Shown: 11.5 mm
